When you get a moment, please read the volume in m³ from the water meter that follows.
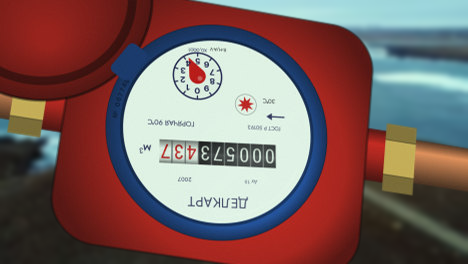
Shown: 573.4374 m³
